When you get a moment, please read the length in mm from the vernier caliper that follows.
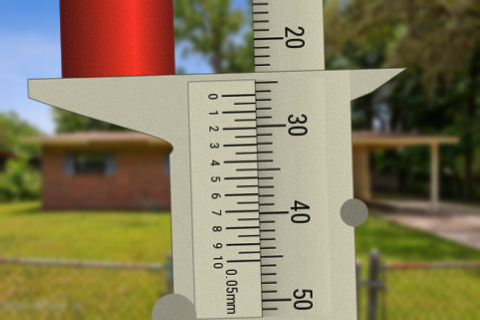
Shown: 26.4 mm
